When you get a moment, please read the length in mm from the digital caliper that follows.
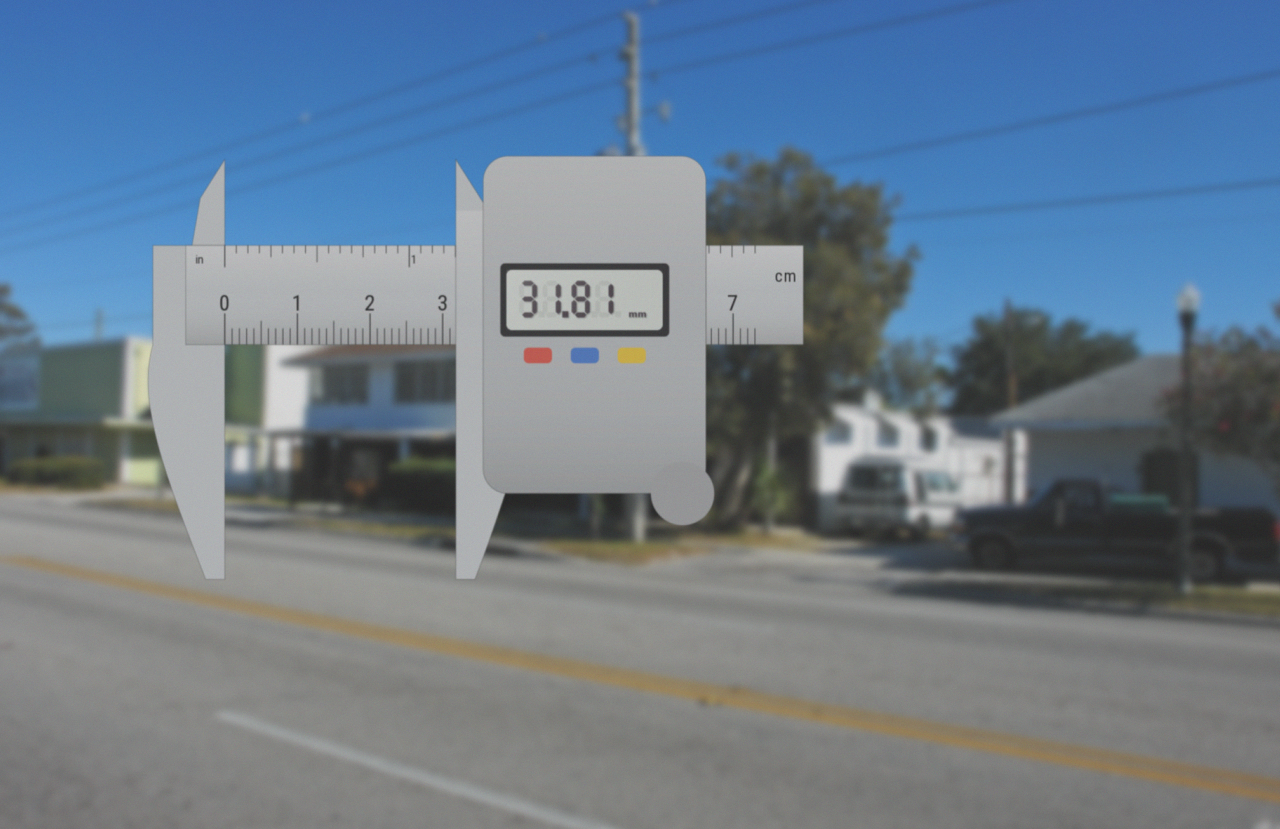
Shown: 31.81 mm
